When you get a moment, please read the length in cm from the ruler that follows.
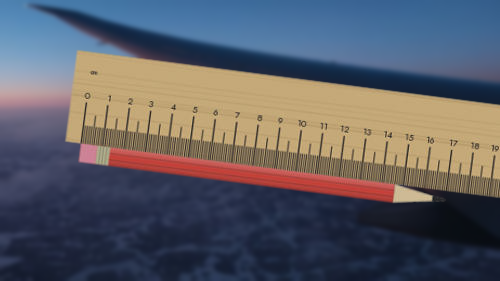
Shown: 17 cm
